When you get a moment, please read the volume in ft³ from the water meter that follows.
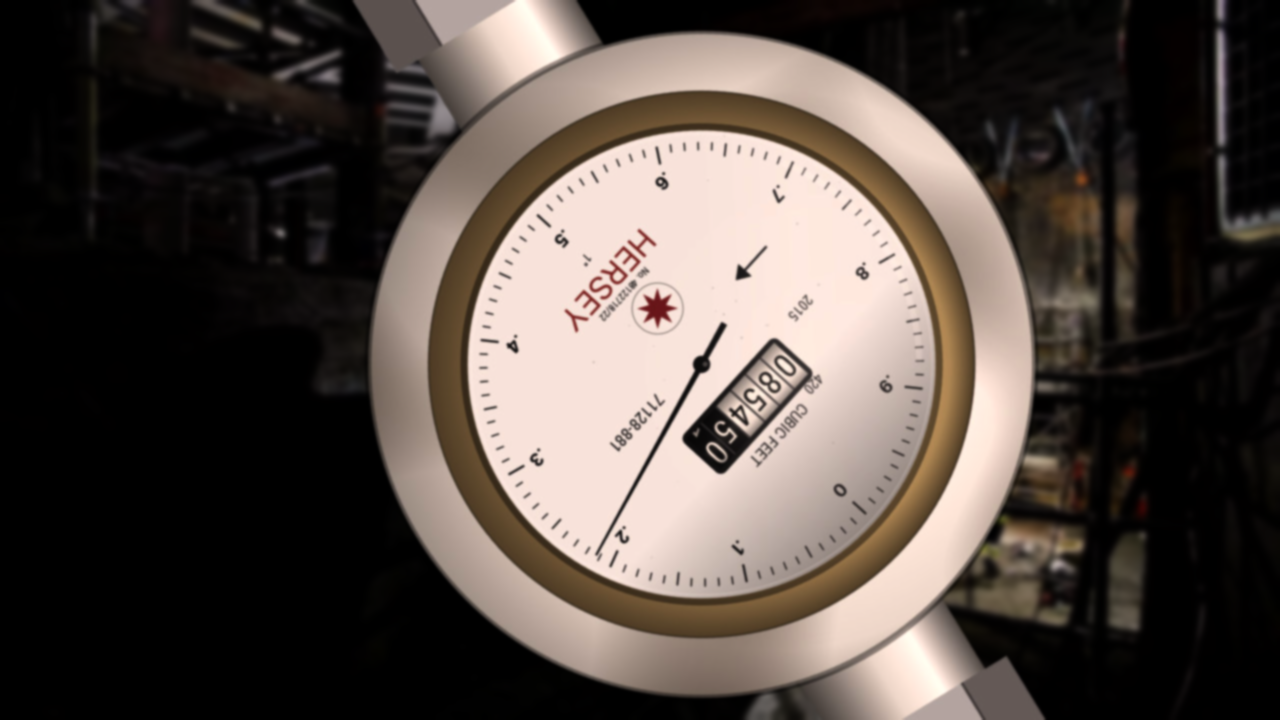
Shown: 85450.21 ft³
